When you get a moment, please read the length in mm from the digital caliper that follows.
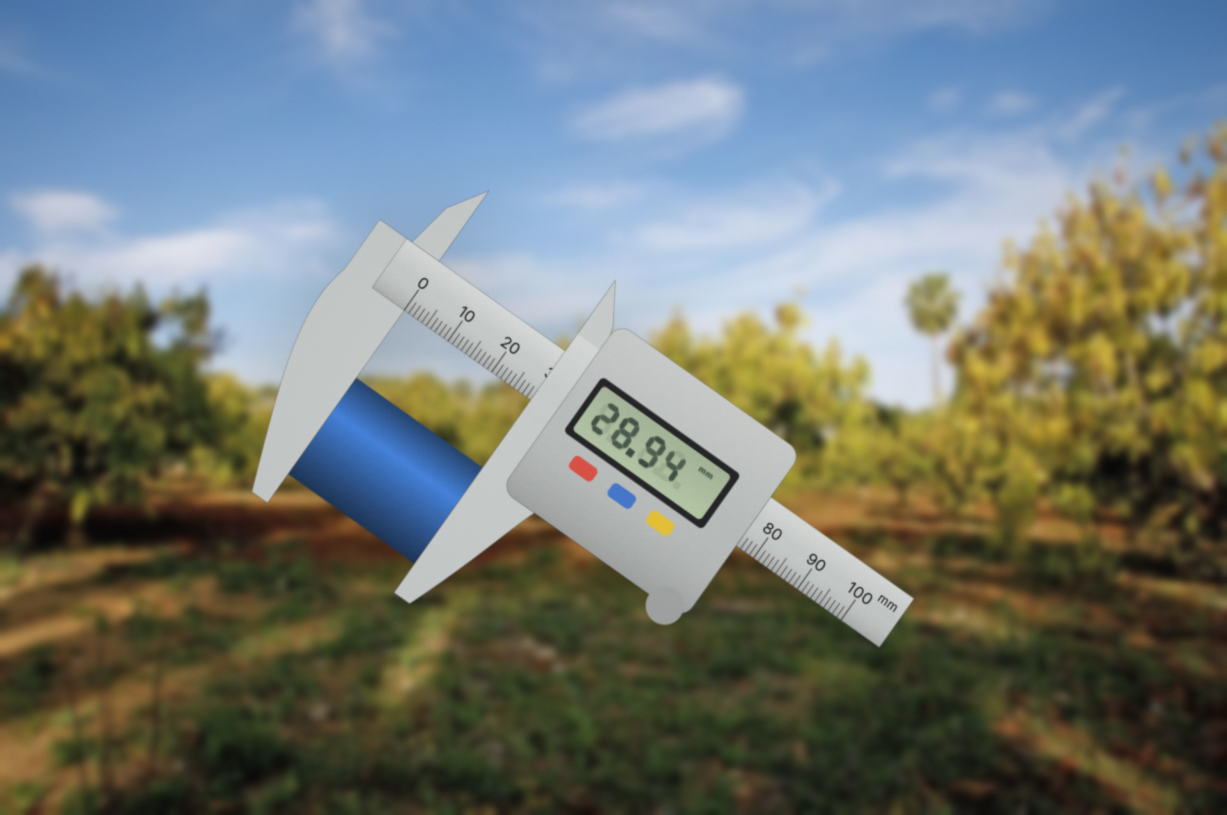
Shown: 28.94 mm
